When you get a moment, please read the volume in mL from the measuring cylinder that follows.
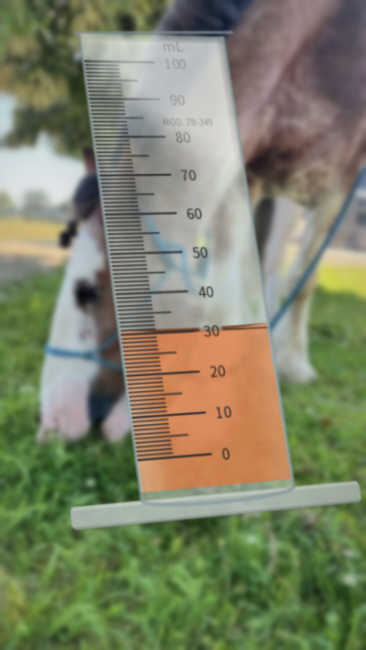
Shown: 30 mL
